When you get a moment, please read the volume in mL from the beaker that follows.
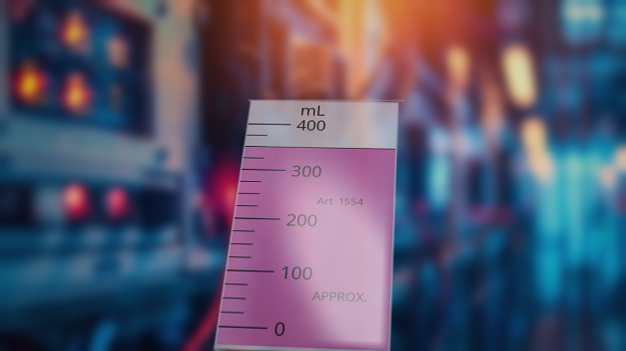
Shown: 350 mL
